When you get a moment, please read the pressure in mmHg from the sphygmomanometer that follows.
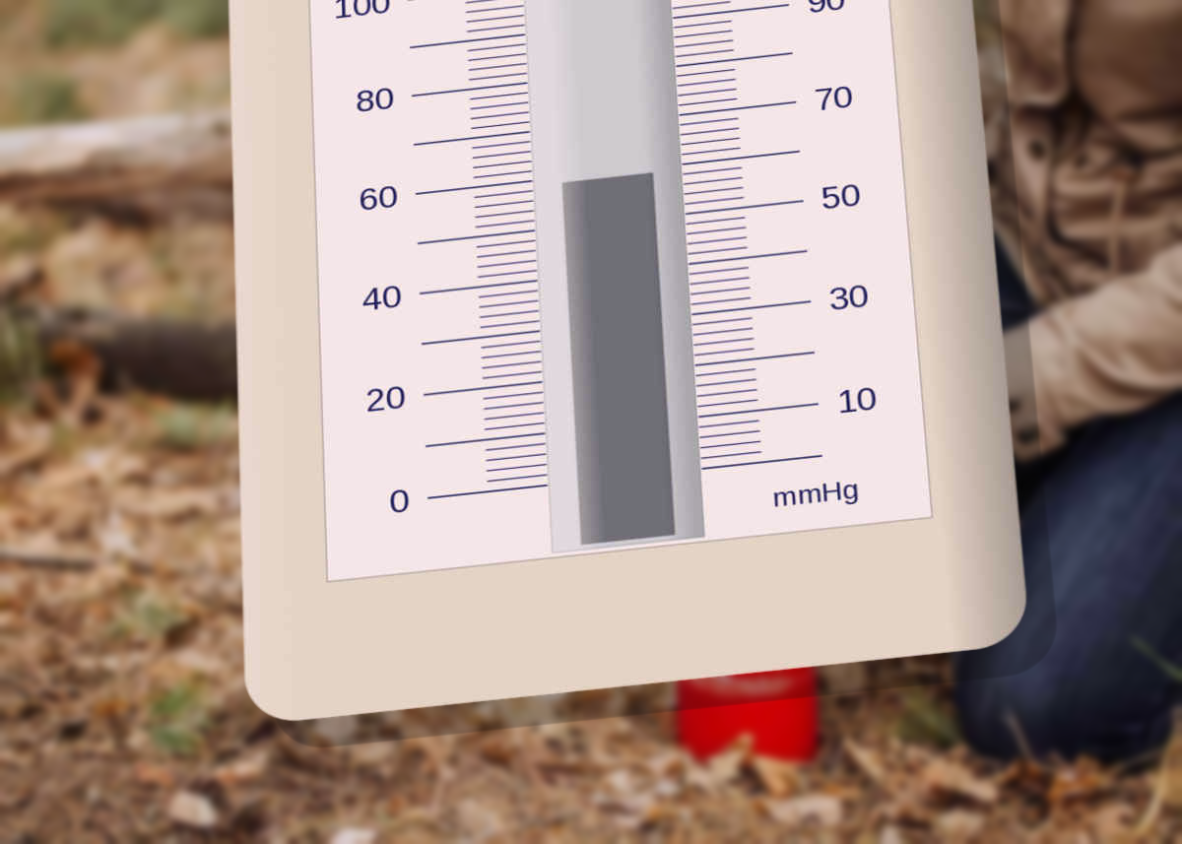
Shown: 59 mmHg
